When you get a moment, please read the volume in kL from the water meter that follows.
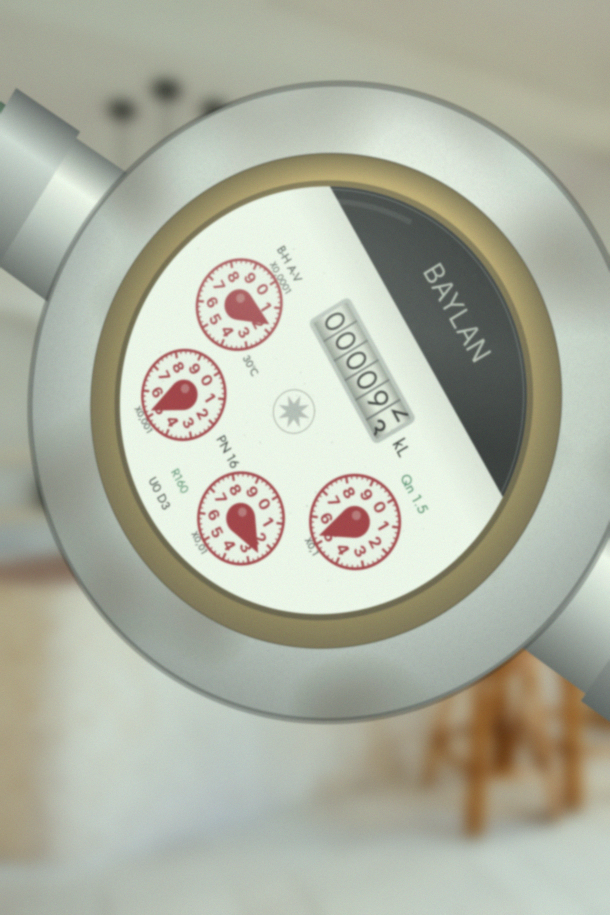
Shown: 92.5251 kL
